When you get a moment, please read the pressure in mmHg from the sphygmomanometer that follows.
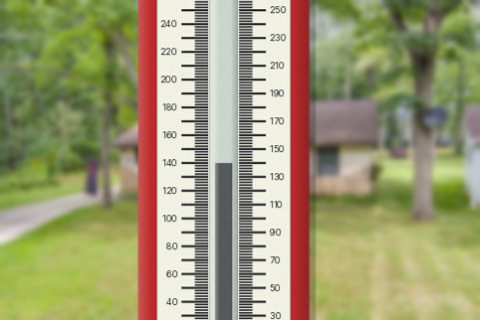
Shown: 140 mmHg
